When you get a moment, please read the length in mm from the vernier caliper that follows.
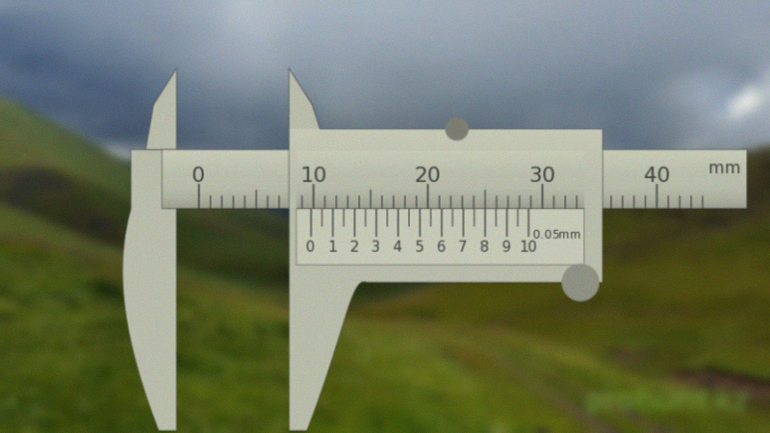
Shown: 9.8 mm
